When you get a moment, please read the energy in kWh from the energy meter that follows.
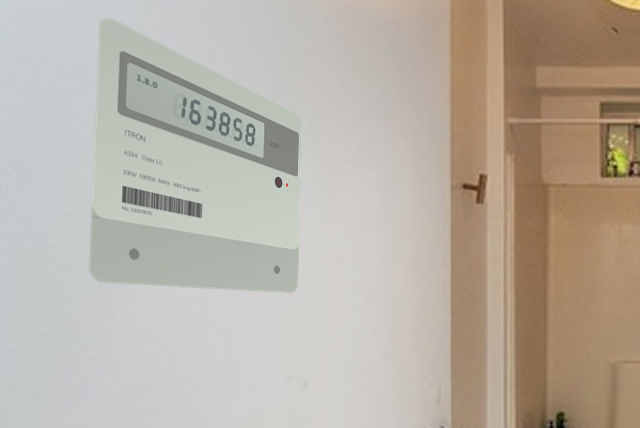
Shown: 163858 kWh
